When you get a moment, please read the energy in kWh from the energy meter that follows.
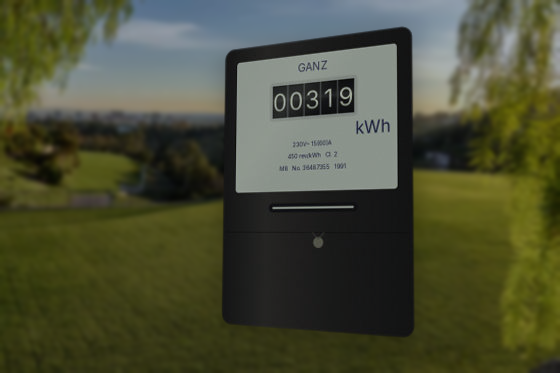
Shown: 319 kWh
